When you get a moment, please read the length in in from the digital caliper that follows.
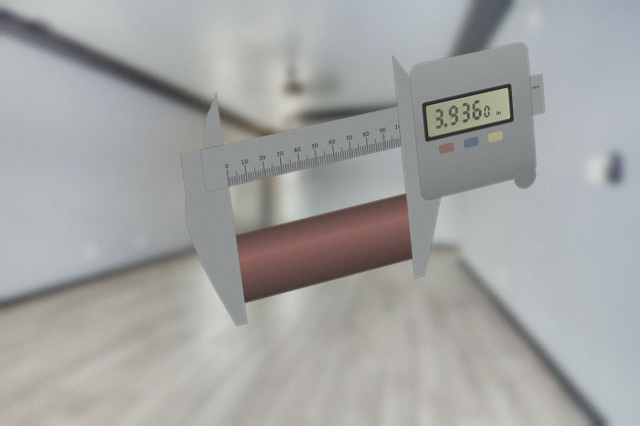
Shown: 3.9360 in
